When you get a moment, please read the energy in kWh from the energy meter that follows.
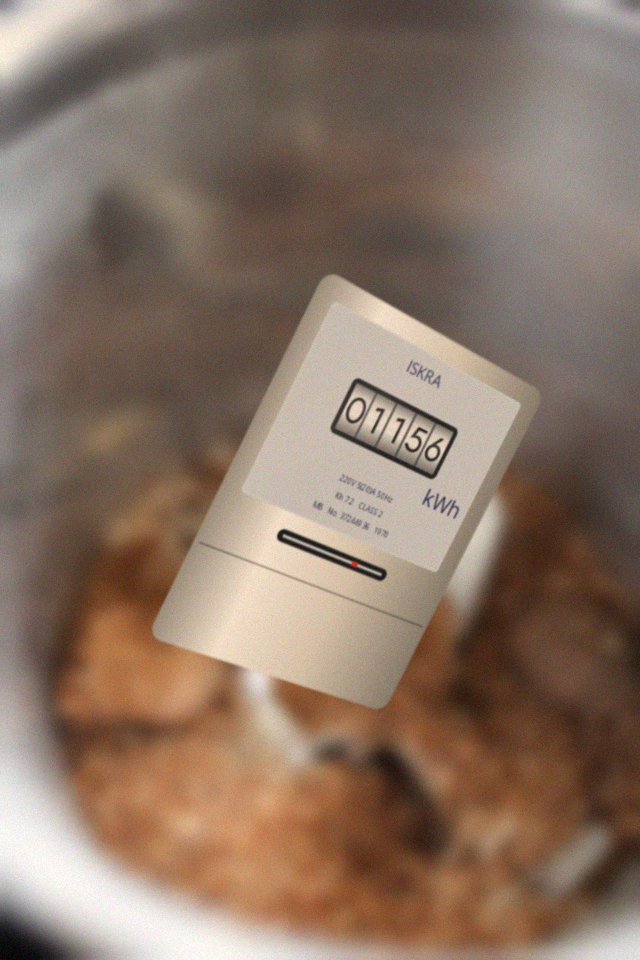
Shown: 1156 kWh
